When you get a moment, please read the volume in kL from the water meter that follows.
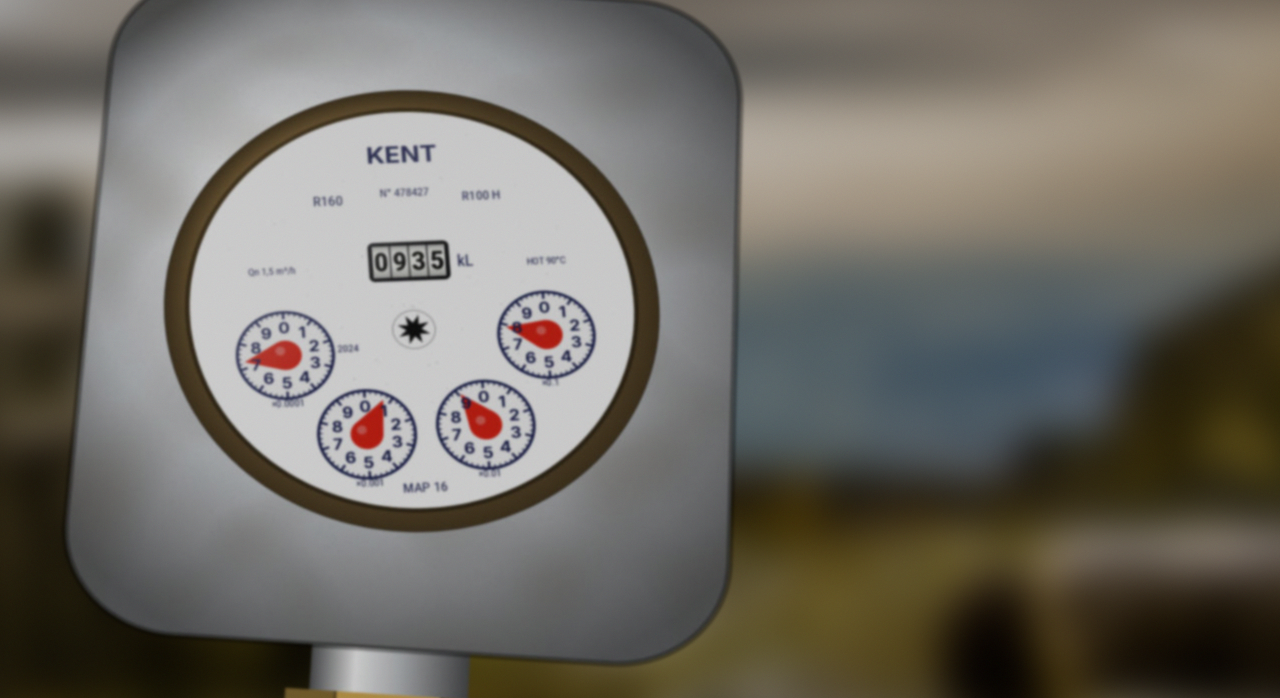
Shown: 935.7907 kL
